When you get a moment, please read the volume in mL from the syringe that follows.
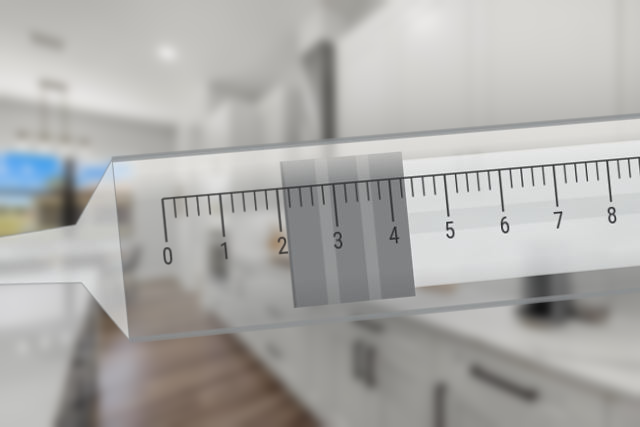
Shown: 2.1 mL
